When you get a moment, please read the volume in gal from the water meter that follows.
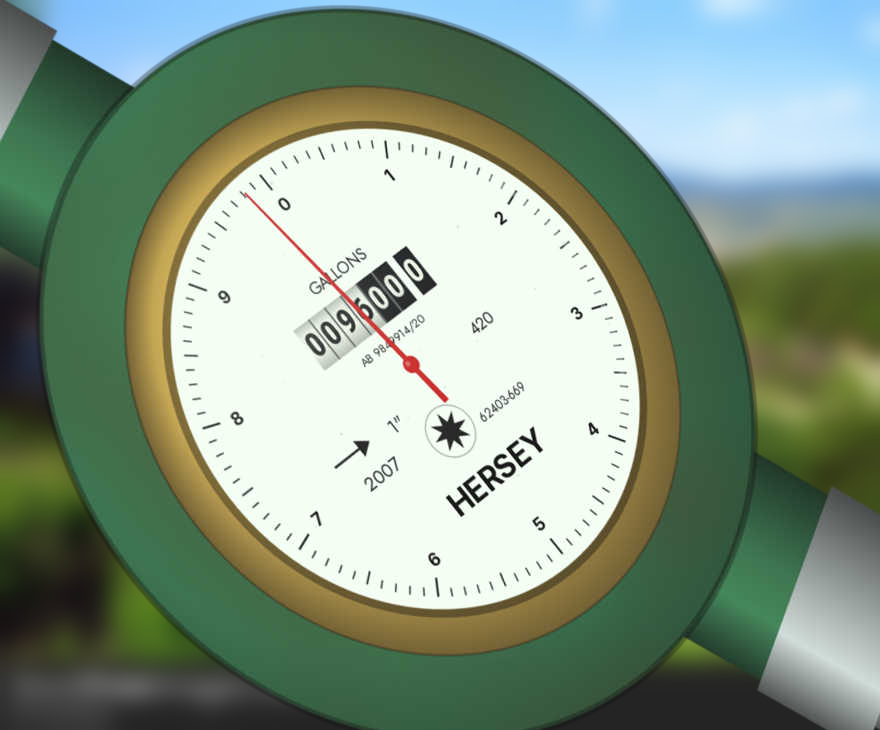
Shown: 95999.8 gal
